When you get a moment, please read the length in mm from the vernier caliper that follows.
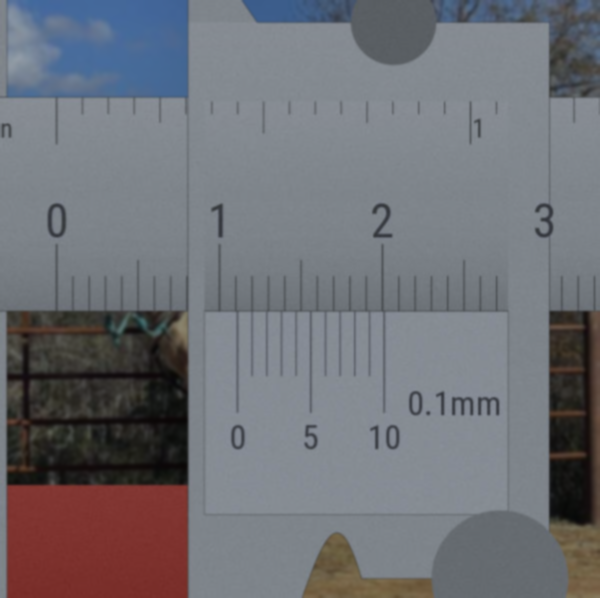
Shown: 11.1 mm
